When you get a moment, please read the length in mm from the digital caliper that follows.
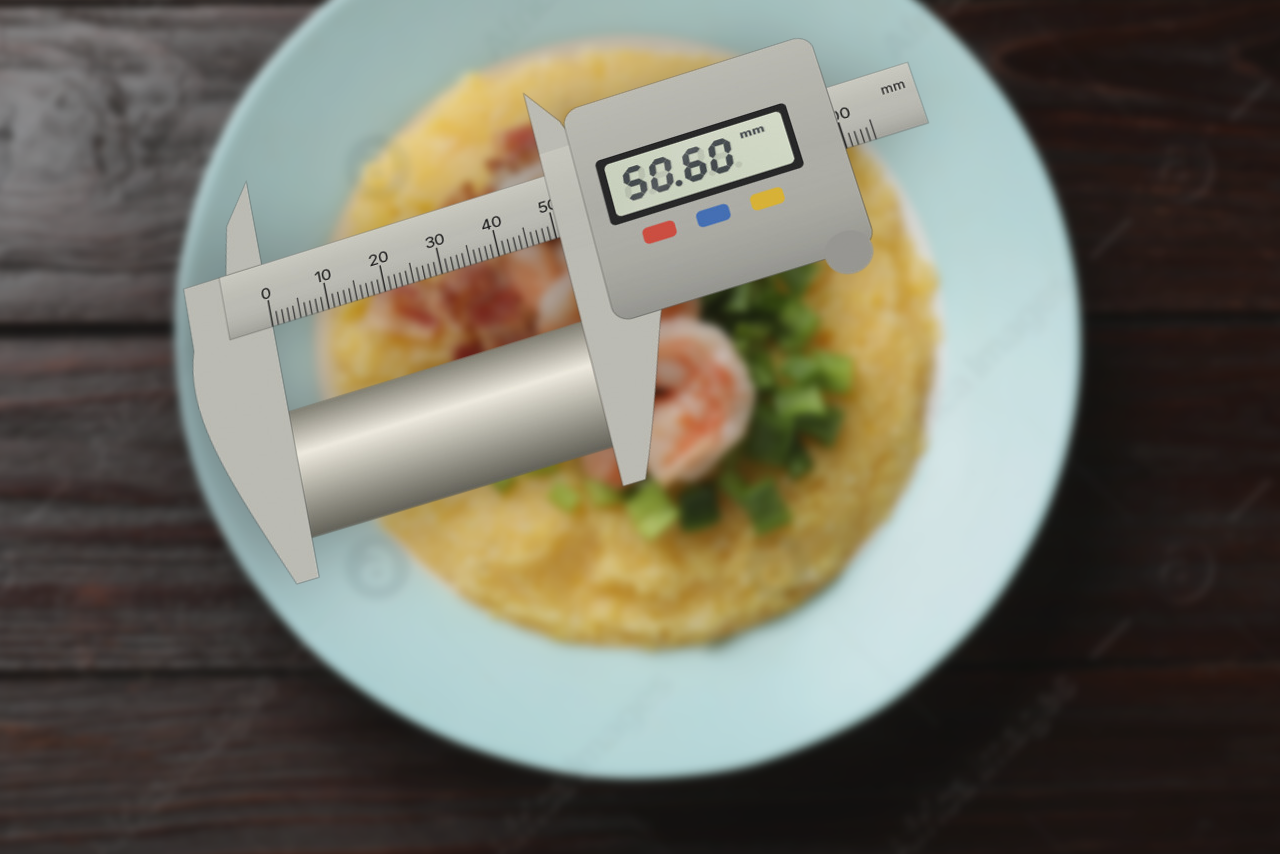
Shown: 50.60 mm
